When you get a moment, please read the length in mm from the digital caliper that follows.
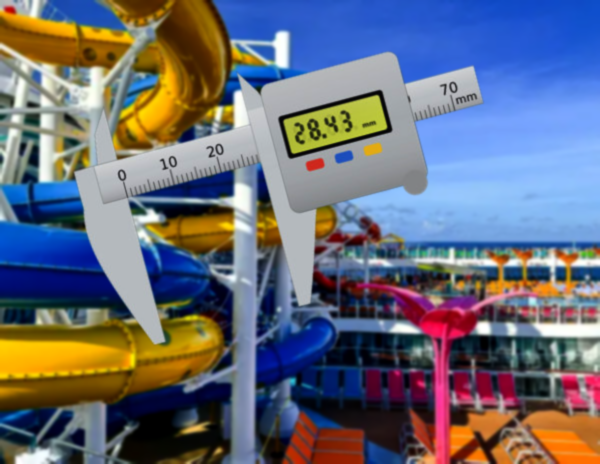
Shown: 28.43 mm
